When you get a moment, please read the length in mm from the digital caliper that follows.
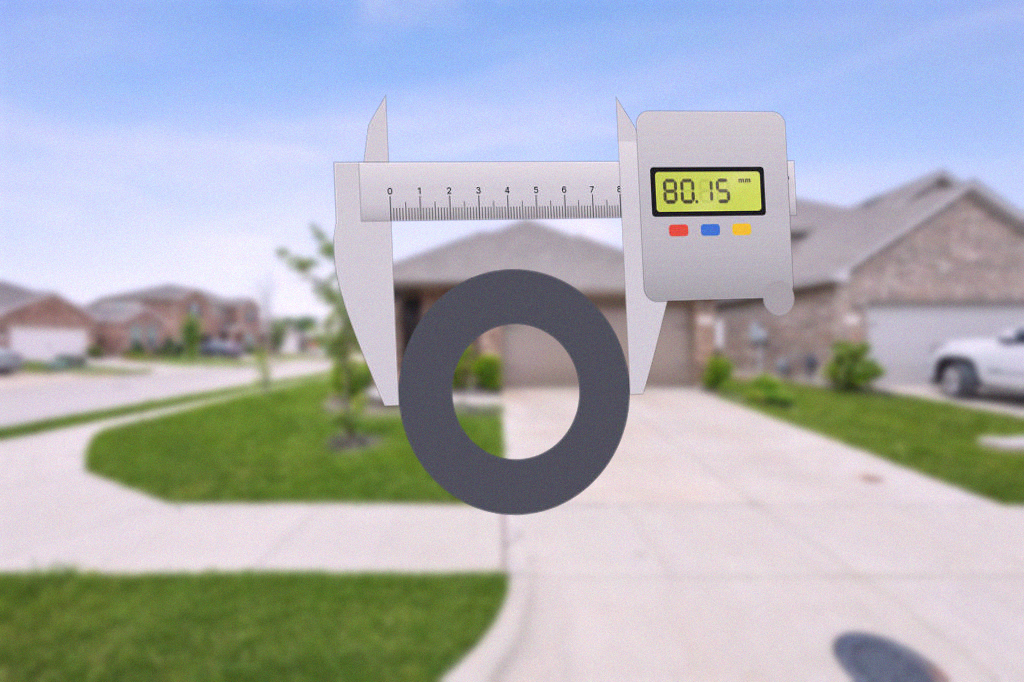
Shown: 80.15 mm
